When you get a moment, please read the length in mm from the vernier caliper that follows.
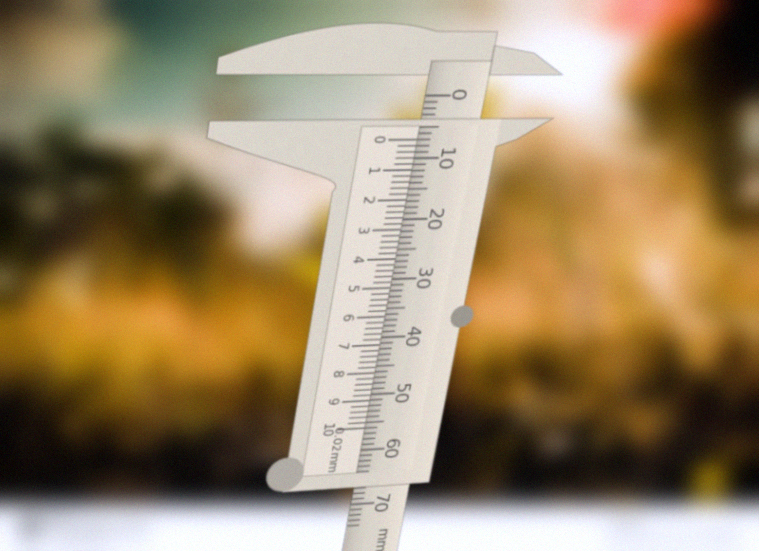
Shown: 7.0 mm
